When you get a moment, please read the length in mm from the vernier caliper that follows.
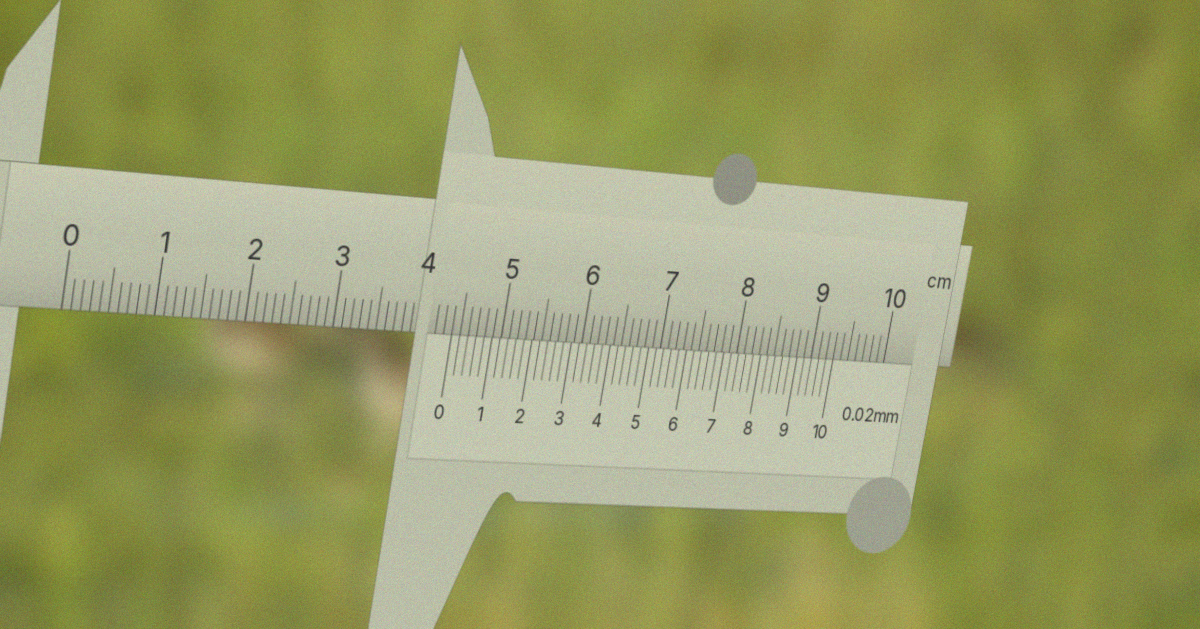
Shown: 44.0 mm
